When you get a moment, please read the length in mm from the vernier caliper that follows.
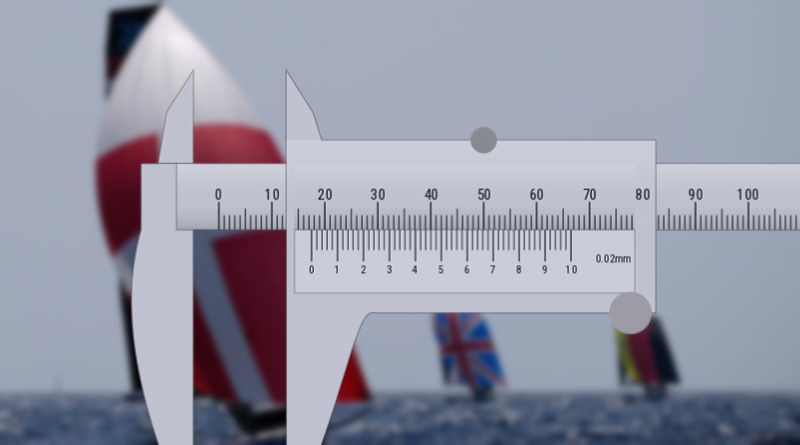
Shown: 17.5 mm
